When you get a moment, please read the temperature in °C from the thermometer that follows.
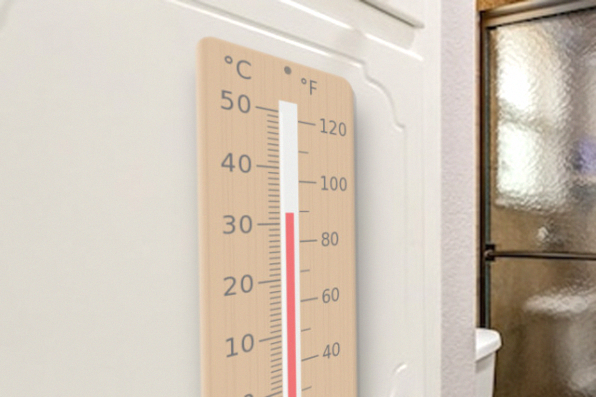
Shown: 32 °C
